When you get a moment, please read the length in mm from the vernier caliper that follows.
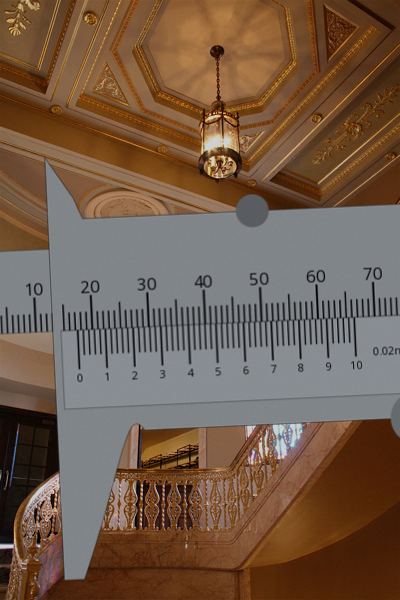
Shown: 17.4 mm
